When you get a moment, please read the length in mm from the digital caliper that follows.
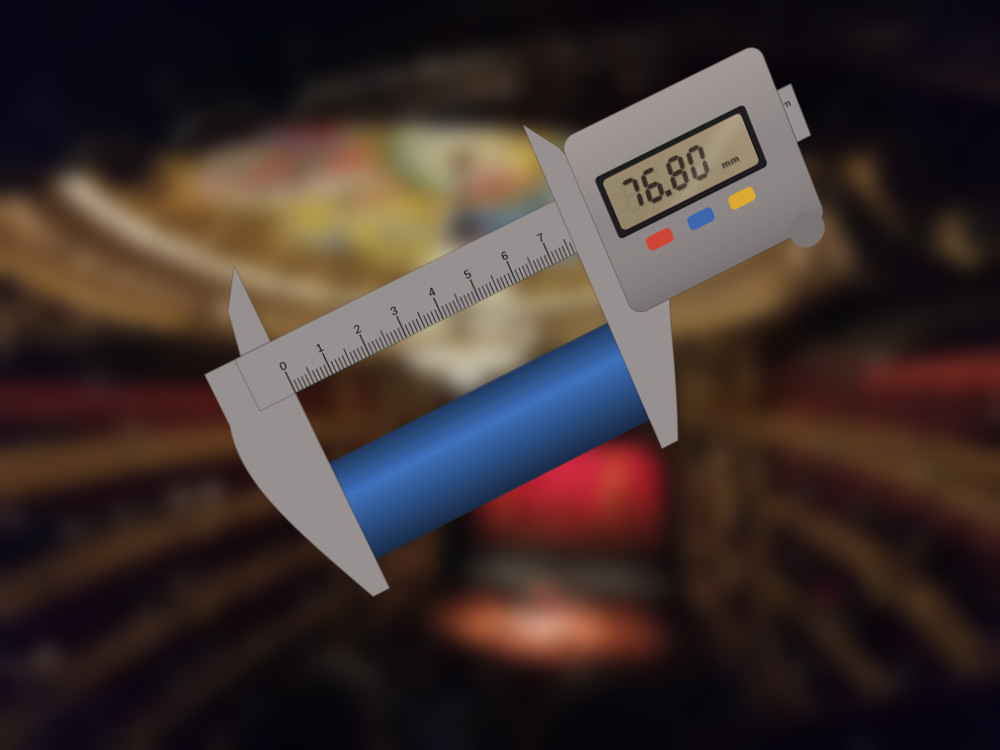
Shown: 76.80 mm
